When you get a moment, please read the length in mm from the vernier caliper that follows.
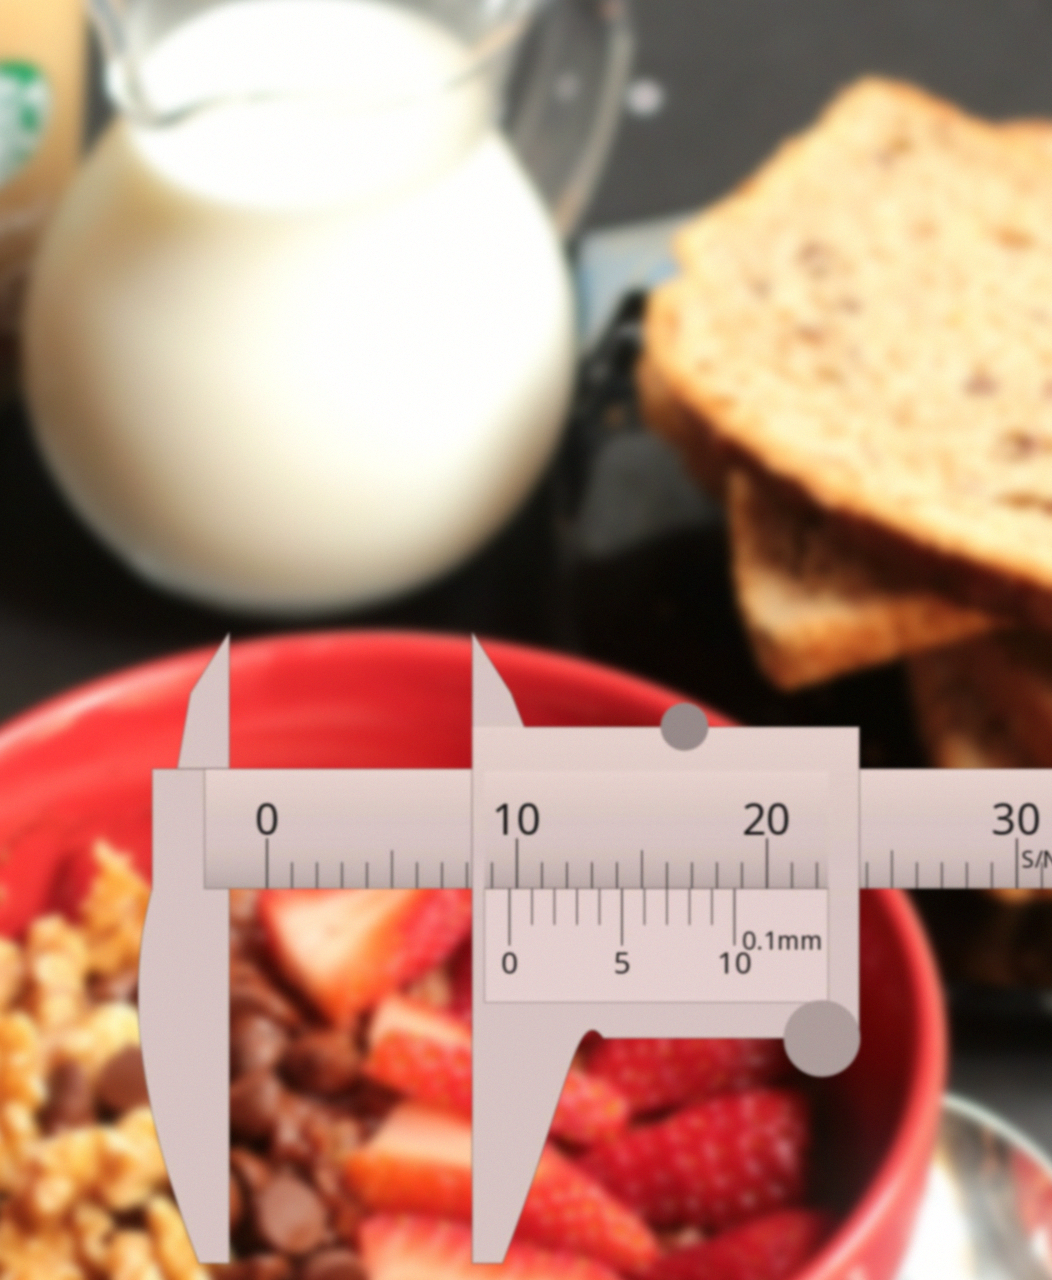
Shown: 9.7 mm
